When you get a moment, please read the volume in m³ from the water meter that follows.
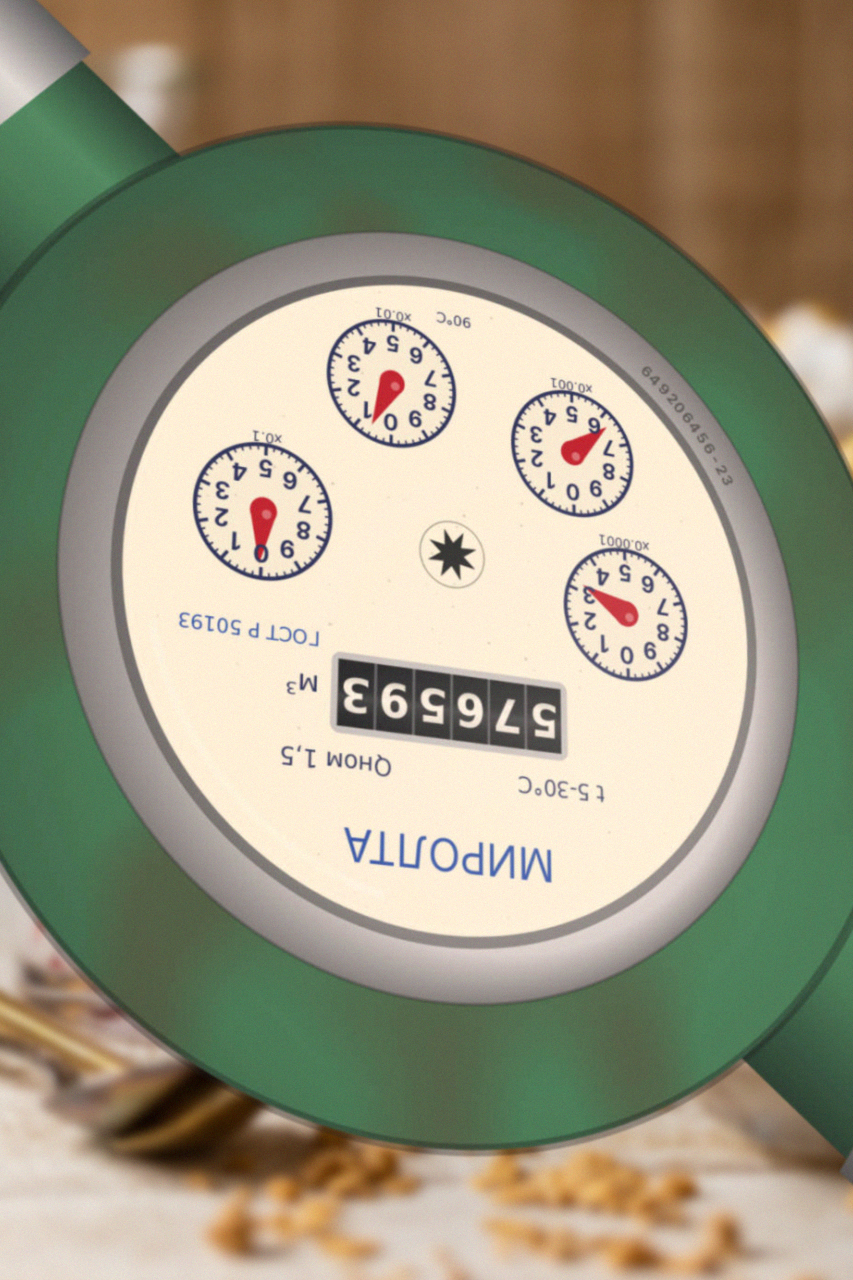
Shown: 576593.0063 m³
